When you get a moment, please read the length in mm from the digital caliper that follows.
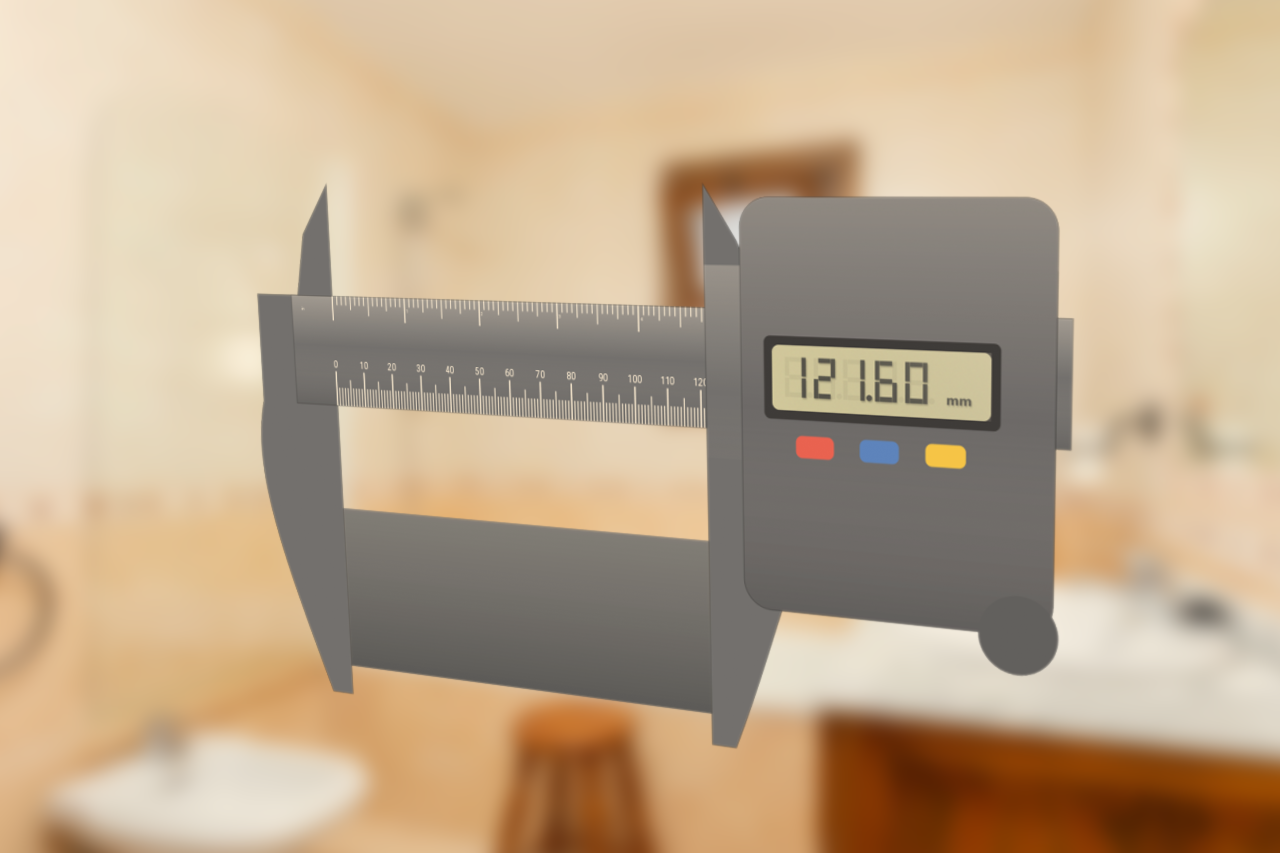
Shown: 121.60 mm
